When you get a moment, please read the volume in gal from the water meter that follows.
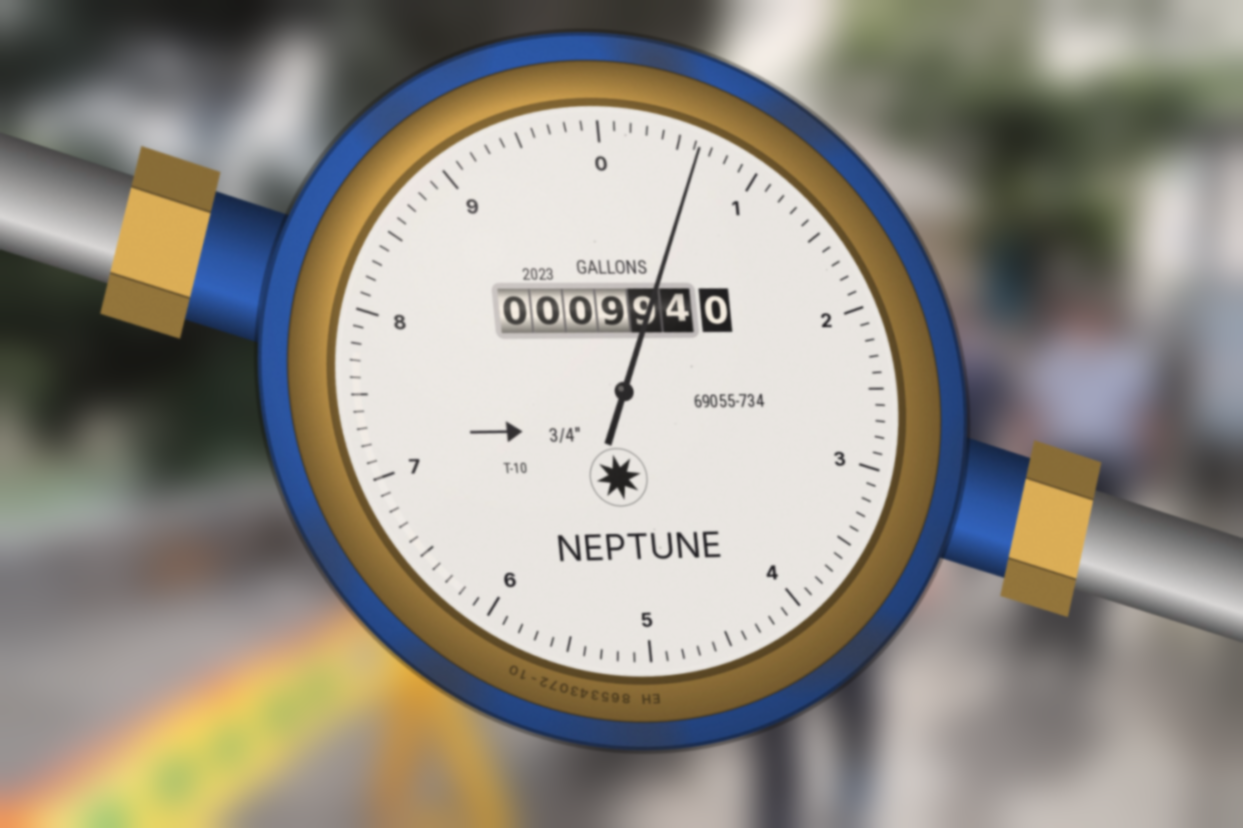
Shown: 9940.6 gal
